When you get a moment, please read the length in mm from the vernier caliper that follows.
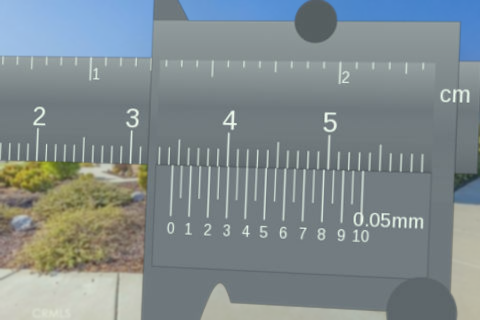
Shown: 34.4 mm
